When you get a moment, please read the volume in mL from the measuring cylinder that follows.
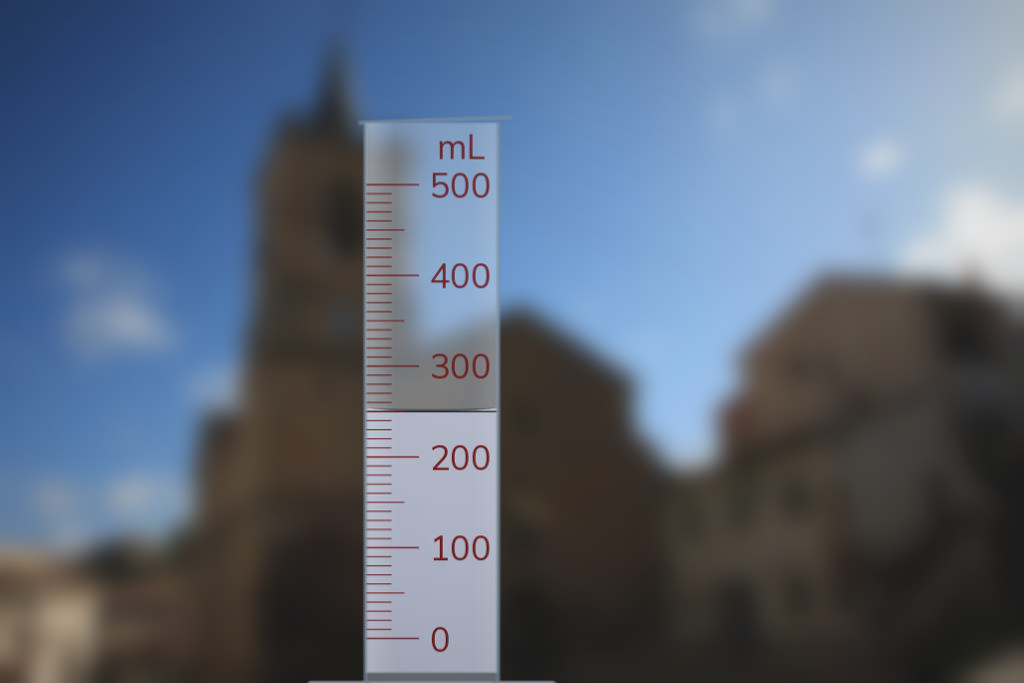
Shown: 250 mL
